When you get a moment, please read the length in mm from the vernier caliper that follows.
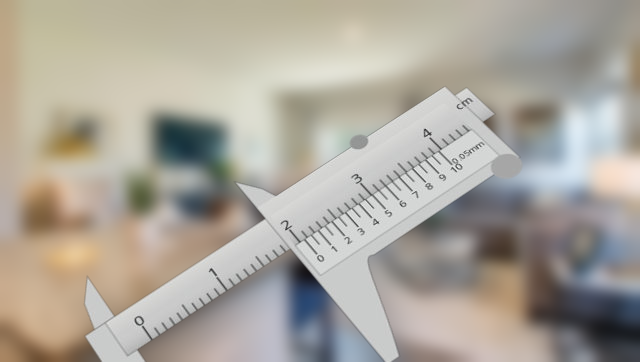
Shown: 20.6 mm
